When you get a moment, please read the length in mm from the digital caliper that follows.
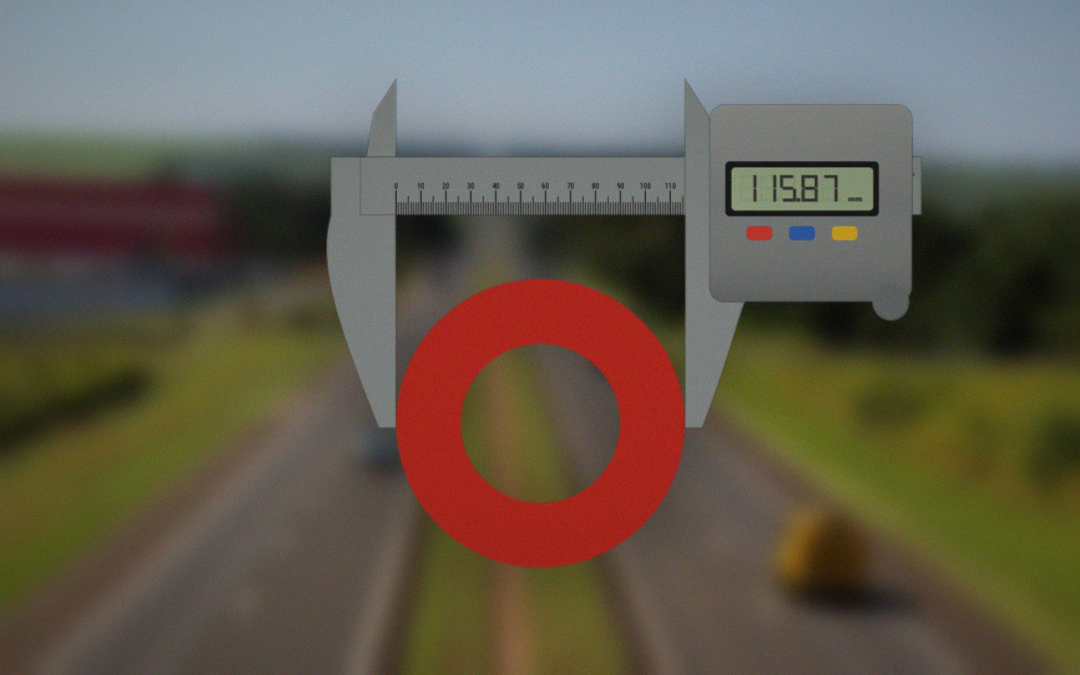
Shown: 115.87 mm
